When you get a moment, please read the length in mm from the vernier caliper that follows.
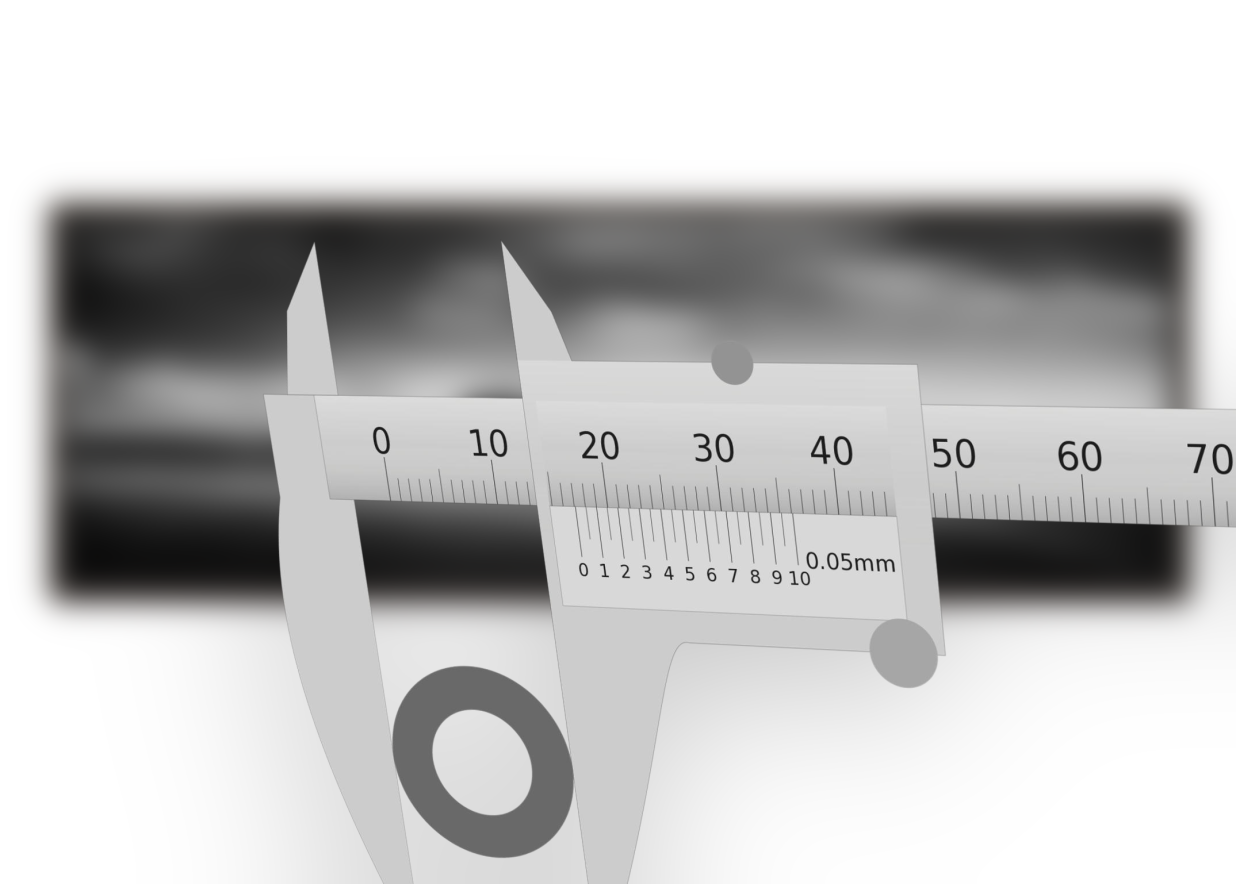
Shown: 17.1 mm
